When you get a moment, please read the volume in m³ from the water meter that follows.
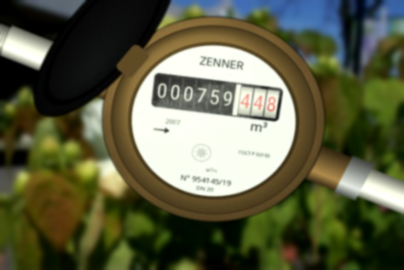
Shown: 759.448 m³
